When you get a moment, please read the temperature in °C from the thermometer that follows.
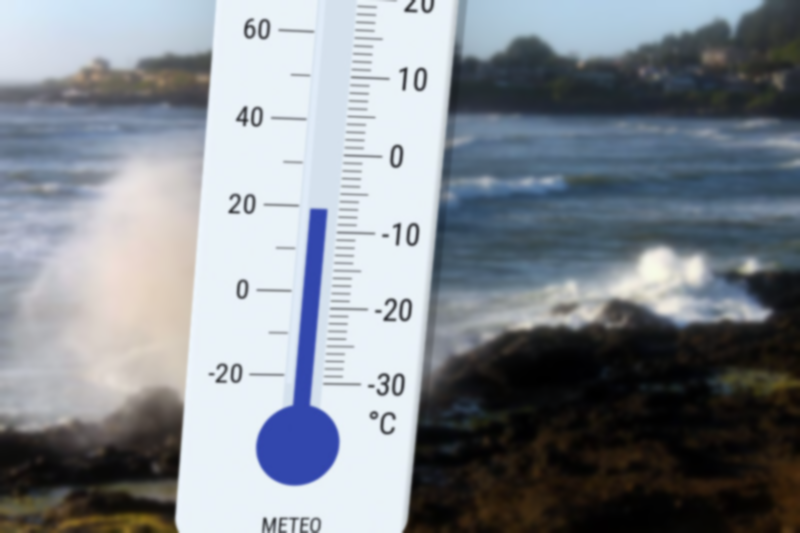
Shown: -7 °C
